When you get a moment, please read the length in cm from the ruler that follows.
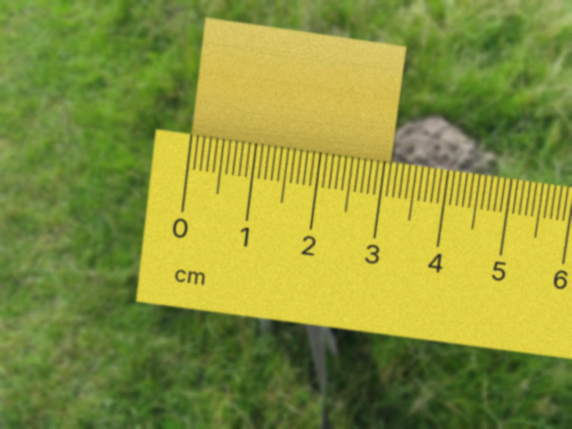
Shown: 3.1 cm
